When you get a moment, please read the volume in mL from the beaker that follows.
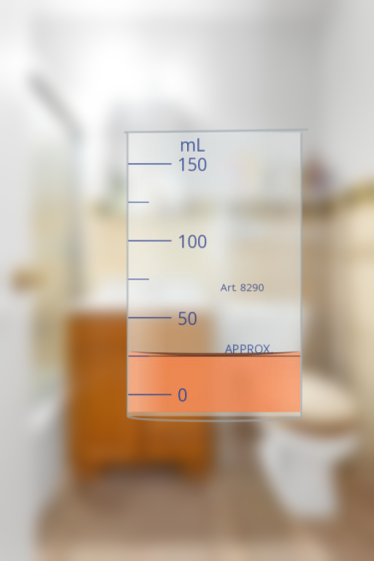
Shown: 25 mL
